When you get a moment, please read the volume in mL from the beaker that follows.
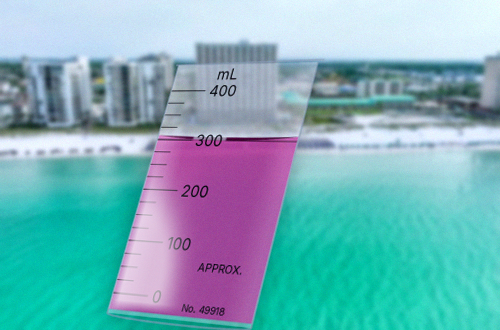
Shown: 300 mL
